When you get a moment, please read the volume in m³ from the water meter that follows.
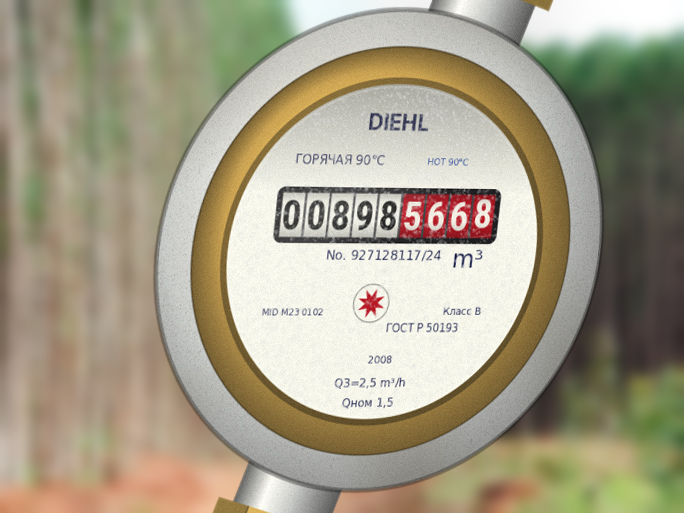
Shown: 898.5668 m³
